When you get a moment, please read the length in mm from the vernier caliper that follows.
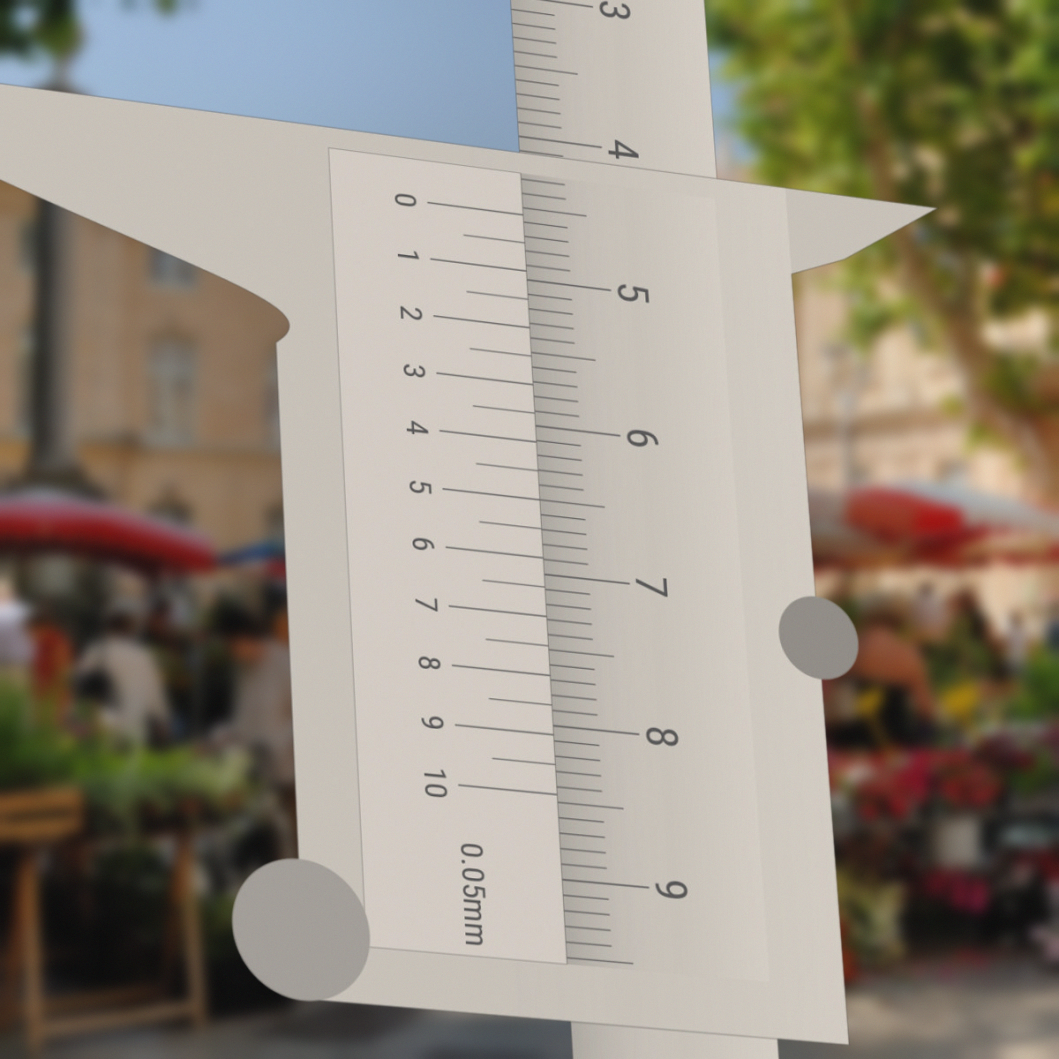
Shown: 45.5 mm
